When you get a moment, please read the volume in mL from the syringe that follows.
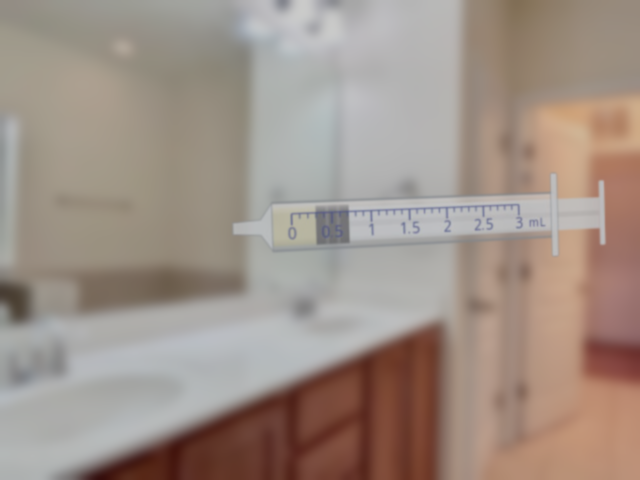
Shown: 0.3 mL
